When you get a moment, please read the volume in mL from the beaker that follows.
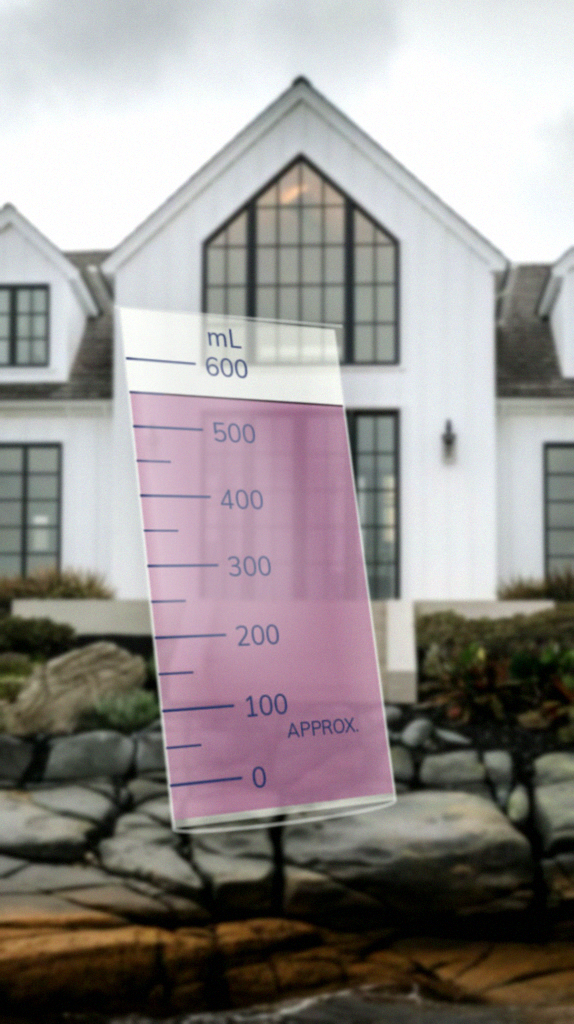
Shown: 550 mL
